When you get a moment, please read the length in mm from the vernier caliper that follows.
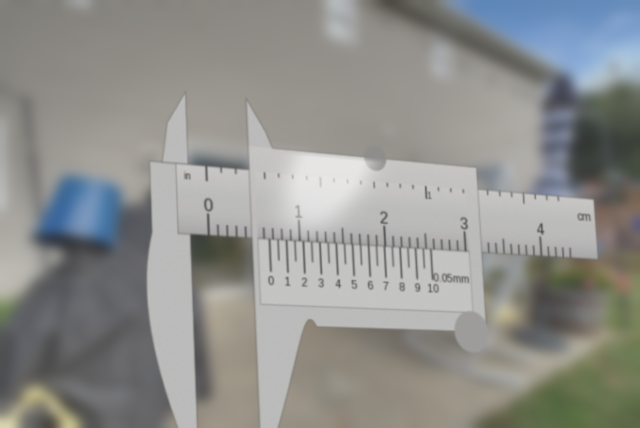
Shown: 6.6 mm
